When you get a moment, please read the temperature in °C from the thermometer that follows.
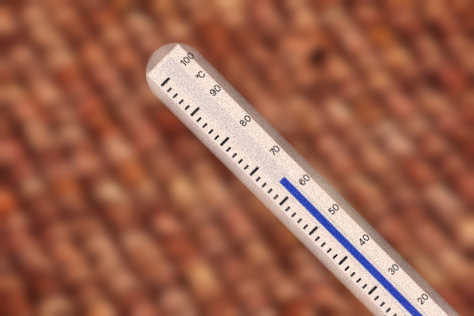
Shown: 64 °C
